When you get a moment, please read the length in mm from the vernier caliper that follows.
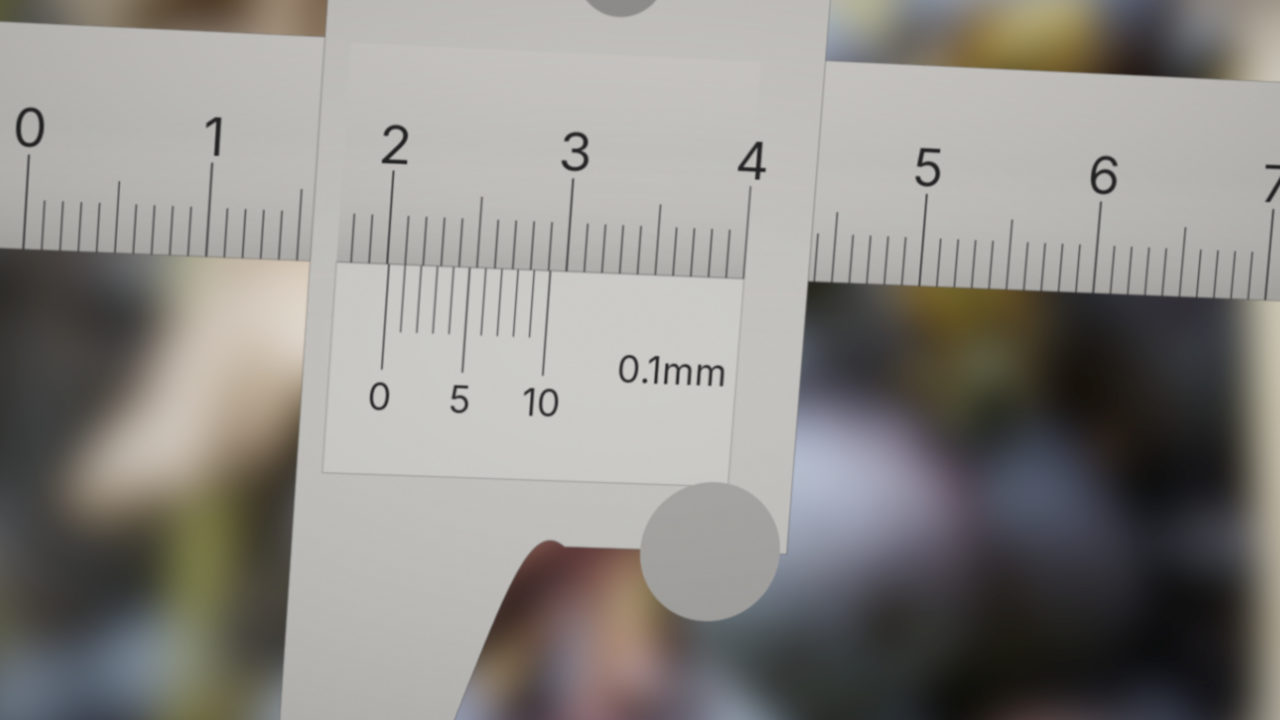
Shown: 20.1 mm
